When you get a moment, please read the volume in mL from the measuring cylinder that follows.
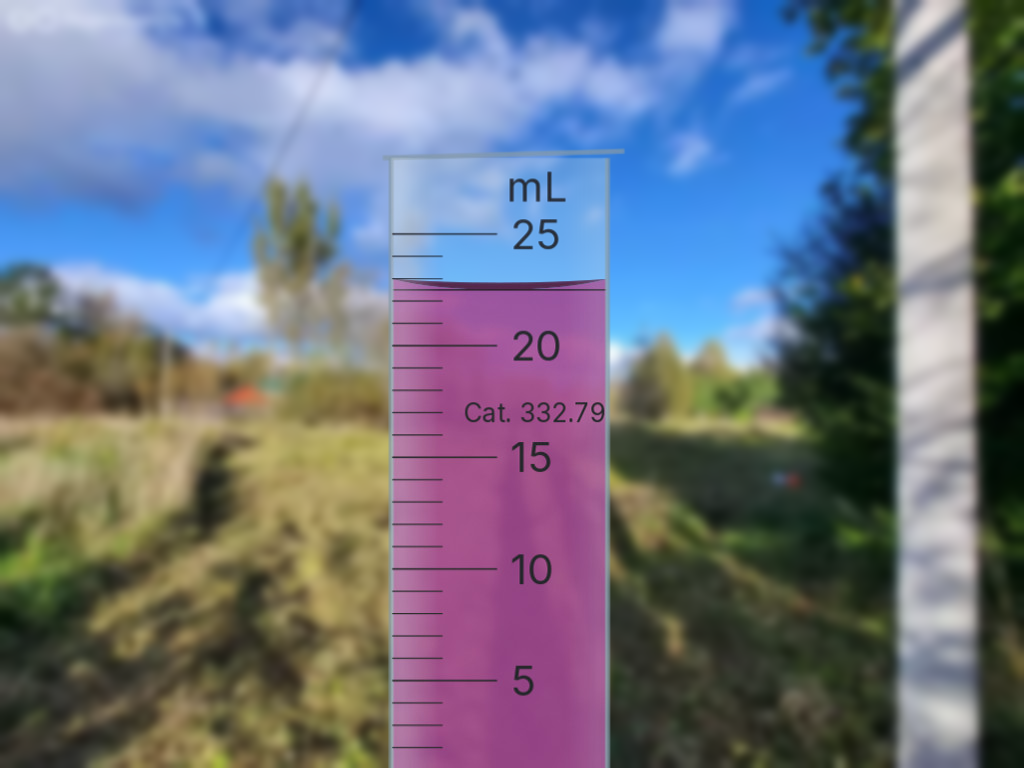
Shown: 22.5 mL
